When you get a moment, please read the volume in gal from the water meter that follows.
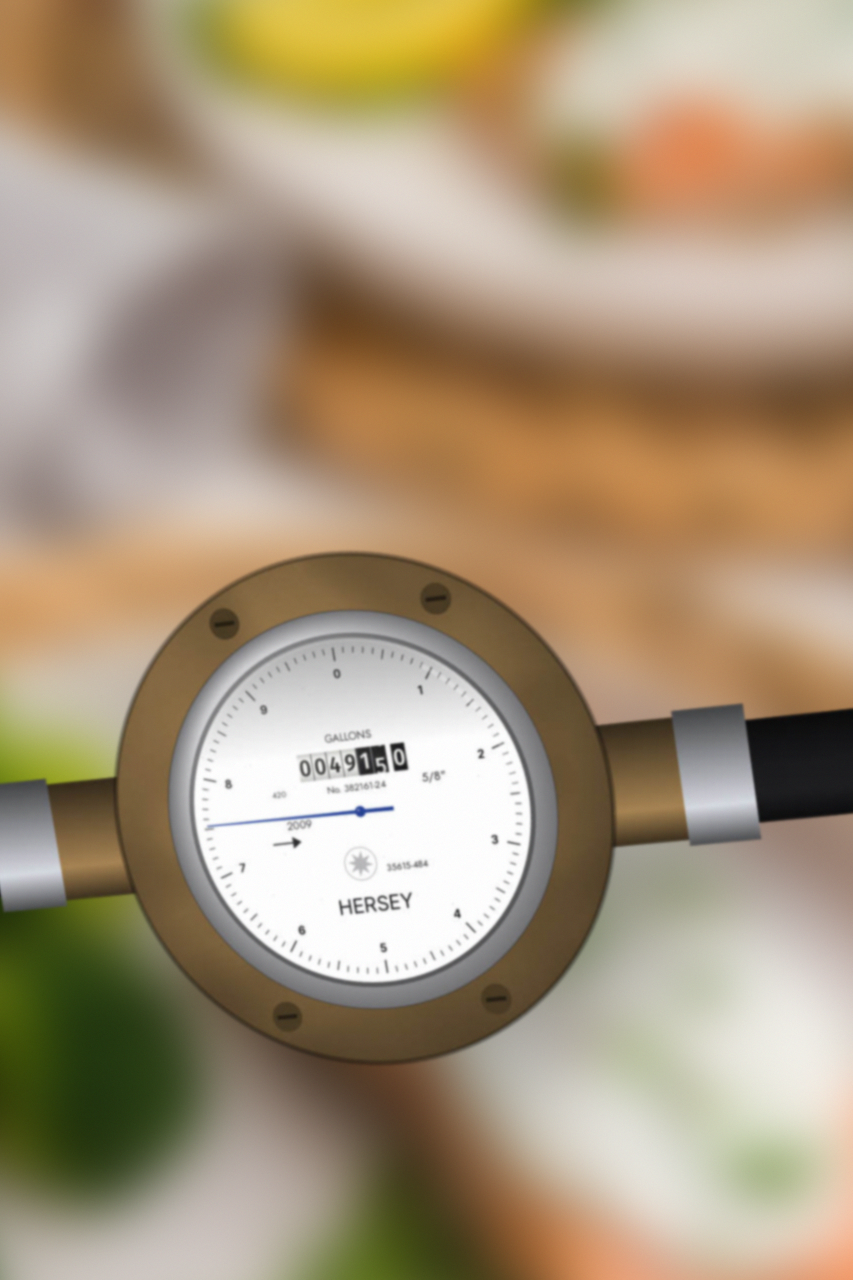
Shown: 49147.5 gal
